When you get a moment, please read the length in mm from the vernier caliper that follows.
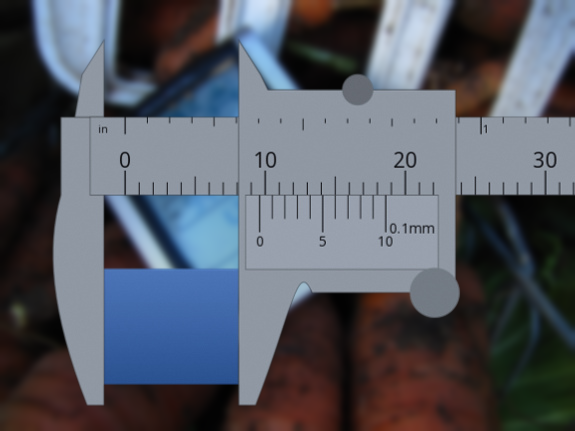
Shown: 9.6 mm
